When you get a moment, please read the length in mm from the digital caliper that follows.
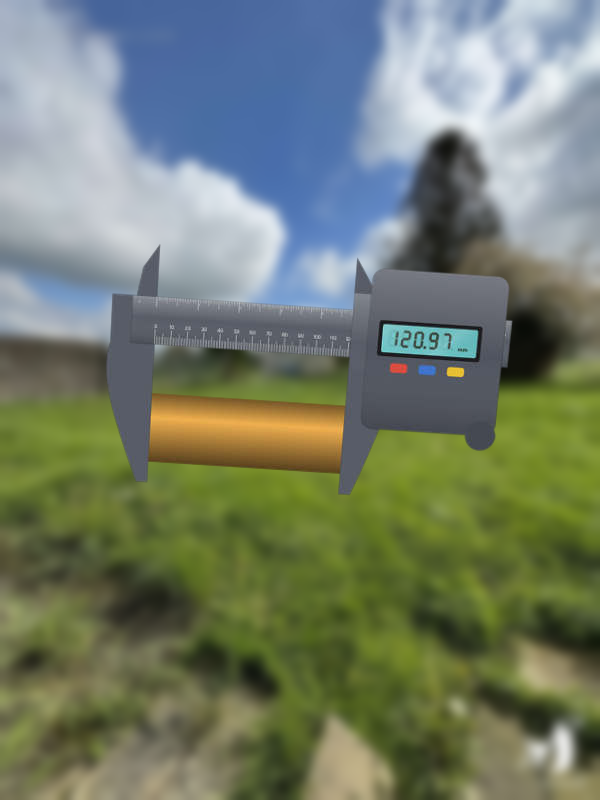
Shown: 120.97 mm
